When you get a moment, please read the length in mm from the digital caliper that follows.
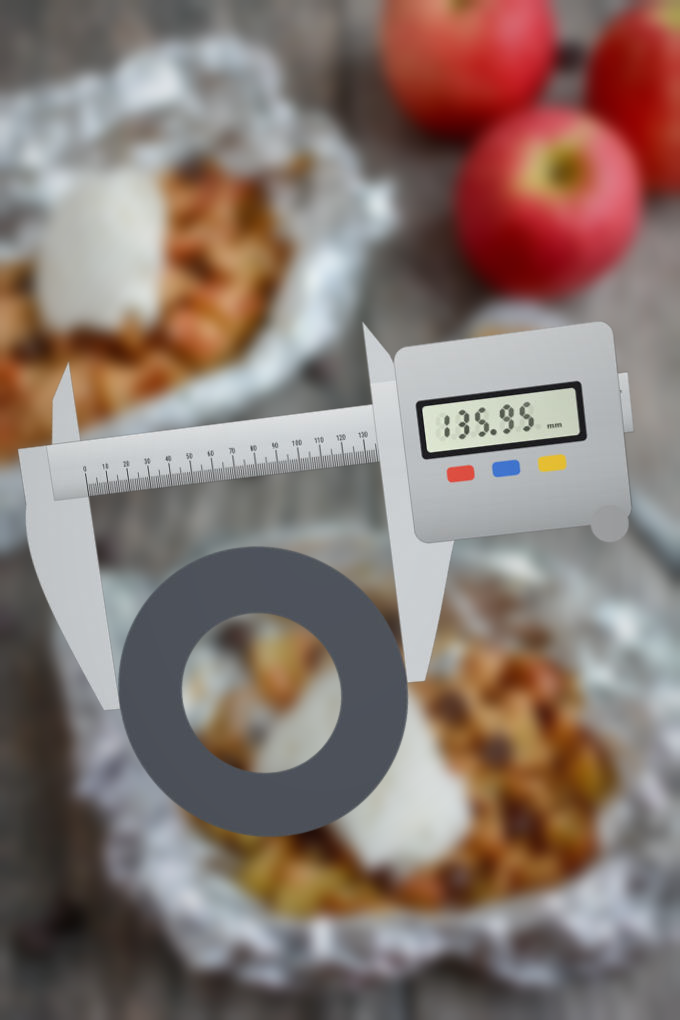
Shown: 135.95 mm
